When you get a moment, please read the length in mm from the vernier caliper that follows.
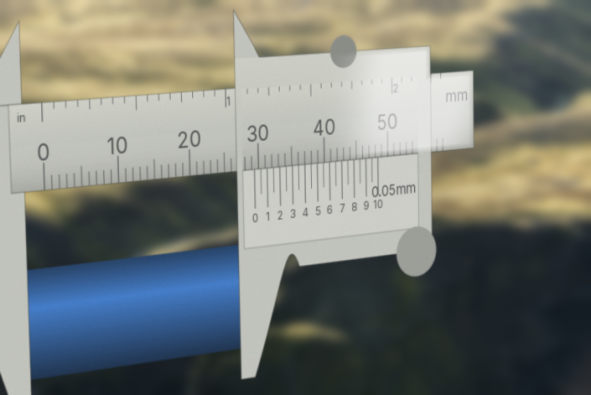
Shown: 29.4 mm
